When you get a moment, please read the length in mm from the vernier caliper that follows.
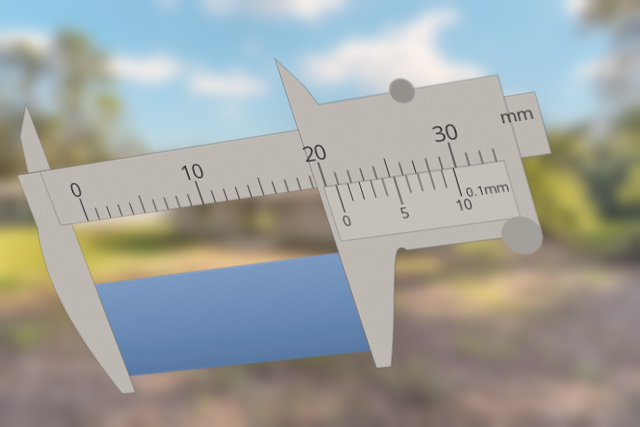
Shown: 20.8 mm
